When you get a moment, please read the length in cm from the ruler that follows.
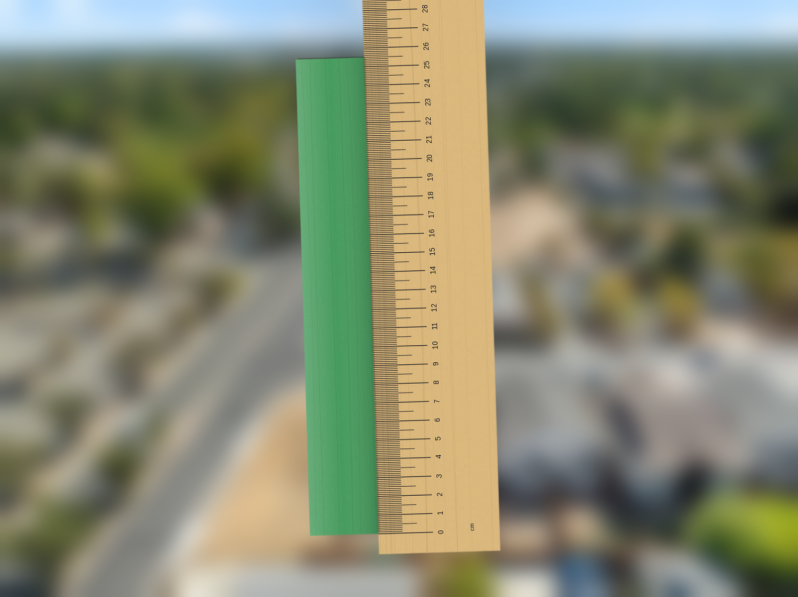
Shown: 25.5 cm
